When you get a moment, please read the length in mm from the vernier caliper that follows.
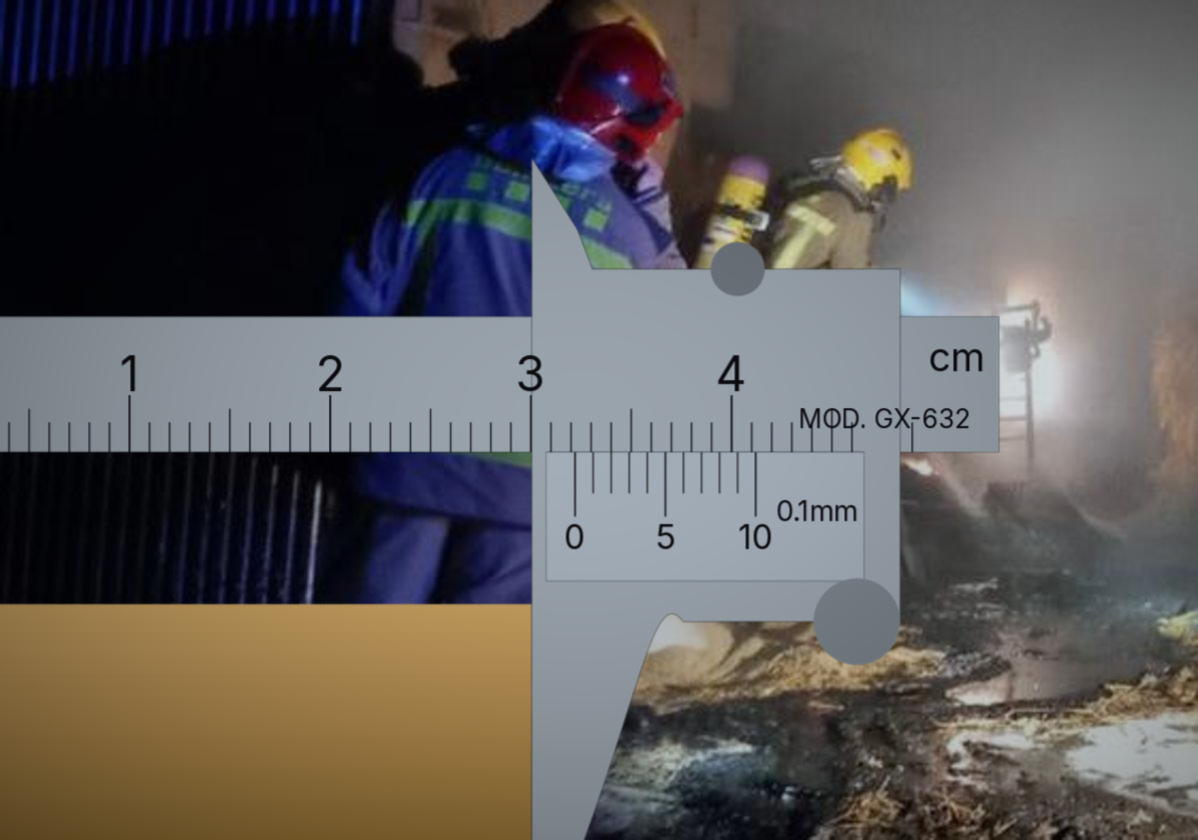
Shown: 32.2 mm
